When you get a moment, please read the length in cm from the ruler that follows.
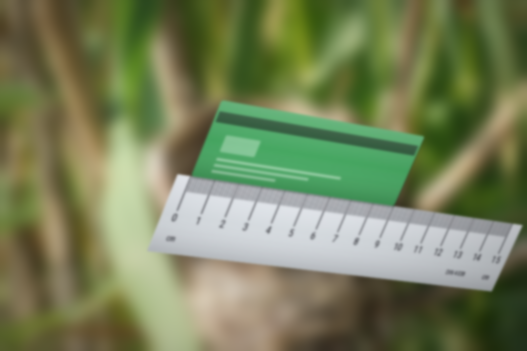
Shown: 9 cm
